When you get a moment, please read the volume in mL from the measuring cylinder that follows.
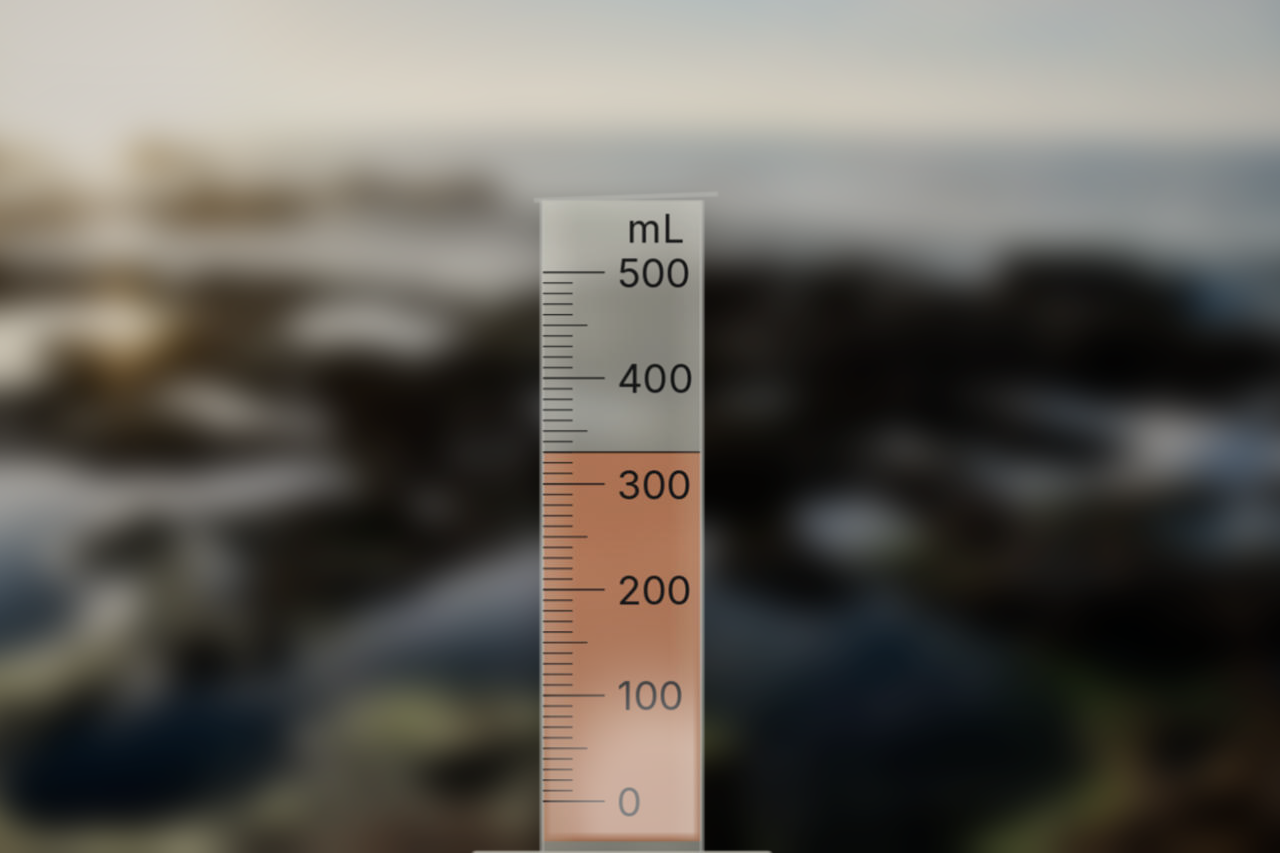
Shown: 330 mL
